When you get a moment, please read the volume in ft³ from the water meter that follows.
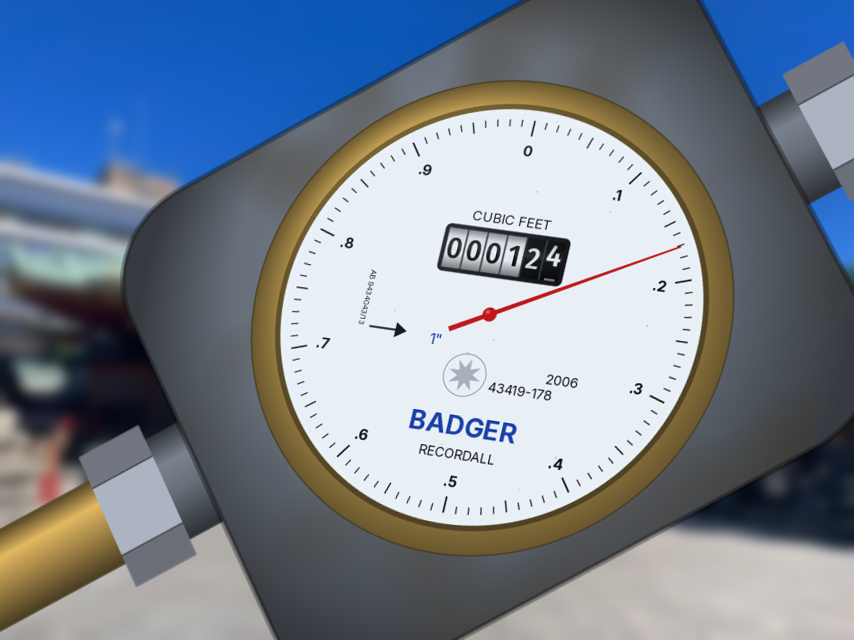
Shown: 124.17 ft³
